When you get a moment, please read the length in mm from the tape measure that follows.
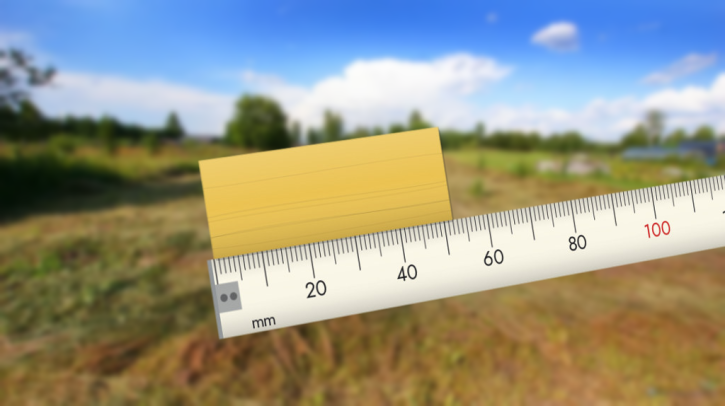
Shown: 52 mm
